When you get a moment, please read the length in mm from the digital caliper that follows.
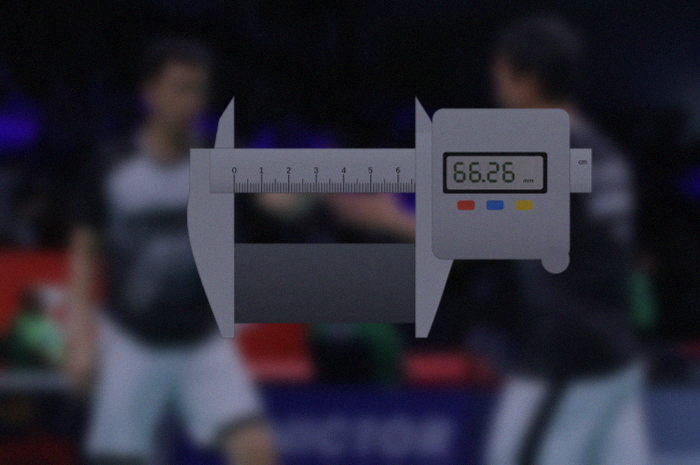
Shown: 66.26 mm
